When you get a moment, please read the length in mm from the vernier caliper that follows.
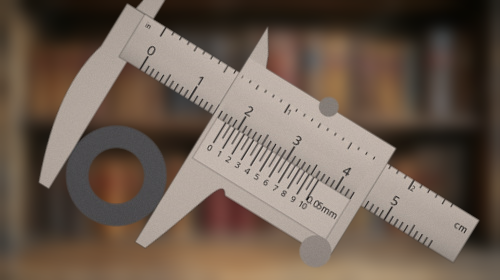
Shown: 17.6 mm
